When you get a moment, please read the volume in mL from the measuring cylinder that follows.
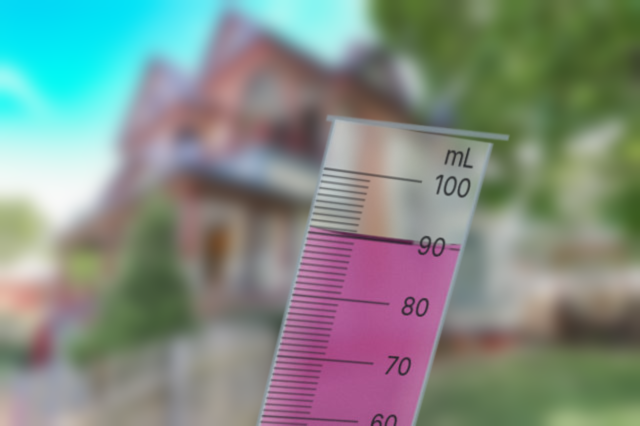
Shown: 90 mL
